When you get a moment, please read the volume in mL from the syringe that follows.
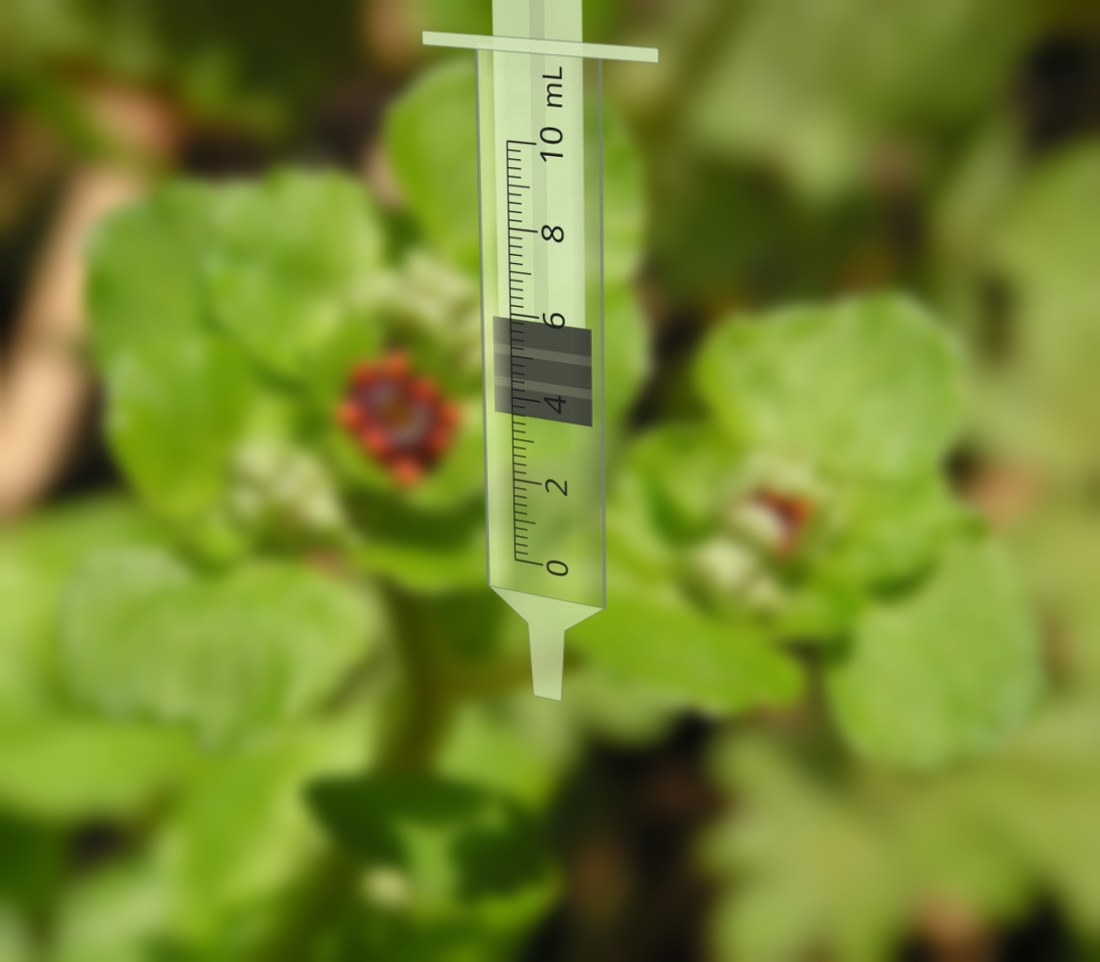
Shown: 3.6 mL
